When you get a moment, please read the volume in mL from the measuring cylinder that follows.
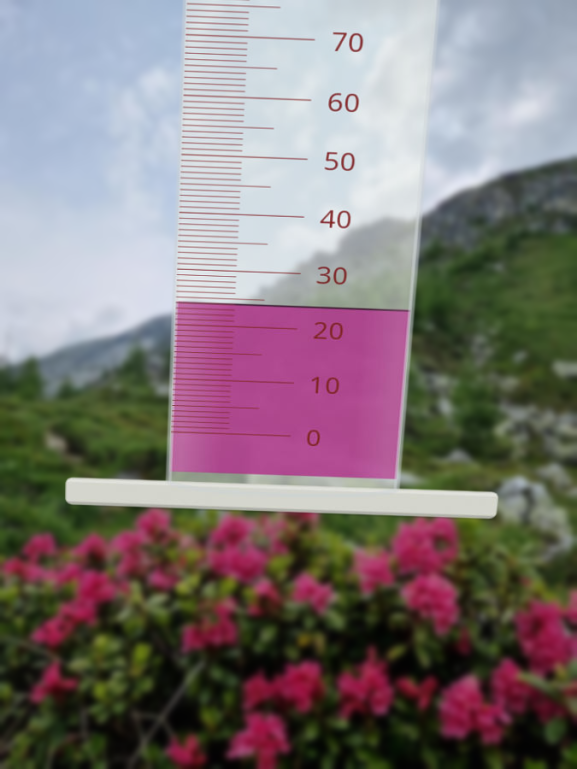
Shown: 24 mL
